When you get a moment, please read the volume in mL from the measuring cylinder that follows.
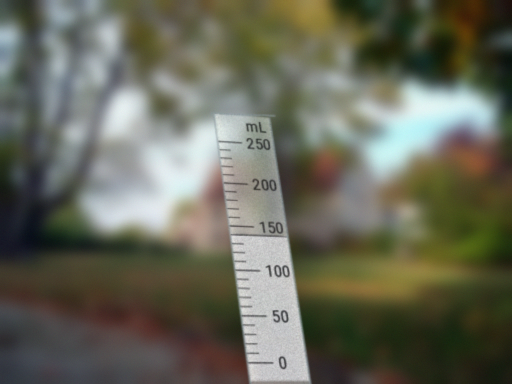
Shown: 140 mL
